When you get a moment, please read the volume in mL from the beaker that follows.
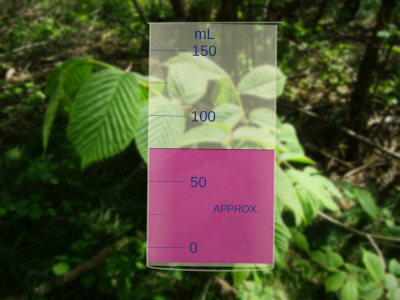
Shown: 75 mL
